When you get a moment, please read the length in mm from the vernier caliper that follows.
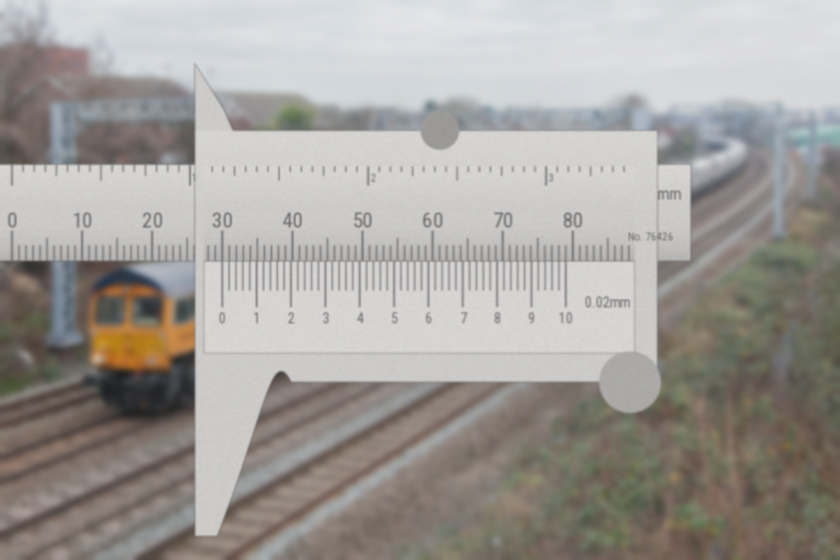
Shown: 30.0 mm
